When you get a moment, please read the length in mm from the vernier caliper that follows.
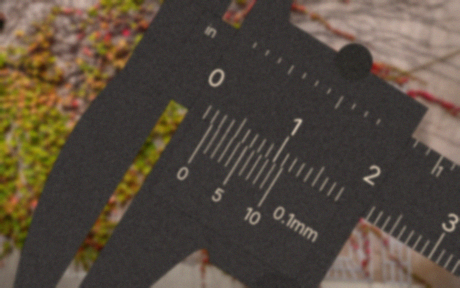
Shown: 2.2 mm
